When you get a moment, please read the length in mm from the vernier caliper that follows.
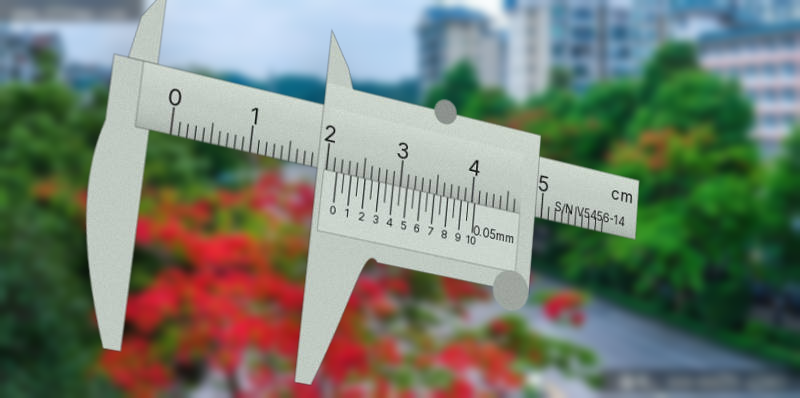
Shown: 21.4 mm
